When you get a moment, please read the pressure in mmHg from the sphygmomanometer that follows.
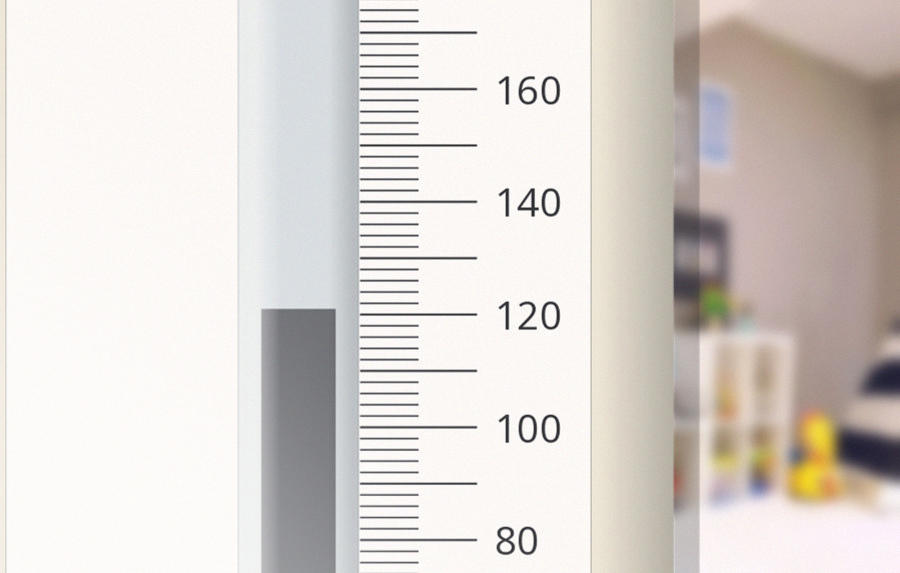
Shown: 121 mmHg
